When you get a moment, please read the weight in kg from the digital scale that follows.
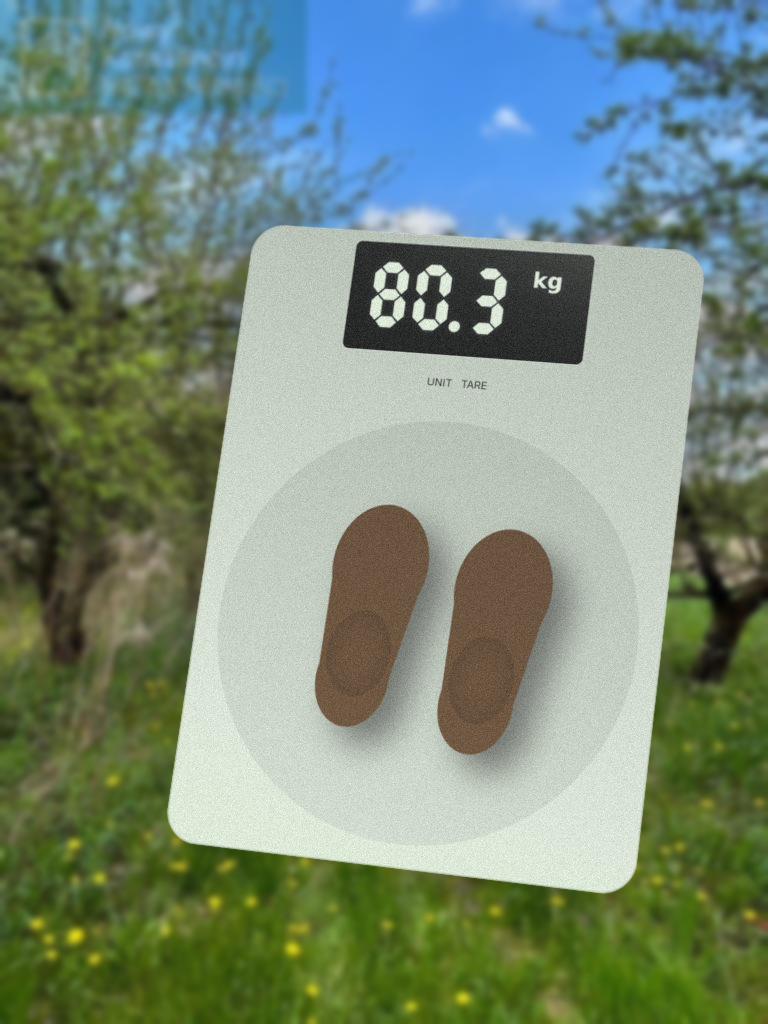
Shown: 80.3 kg
